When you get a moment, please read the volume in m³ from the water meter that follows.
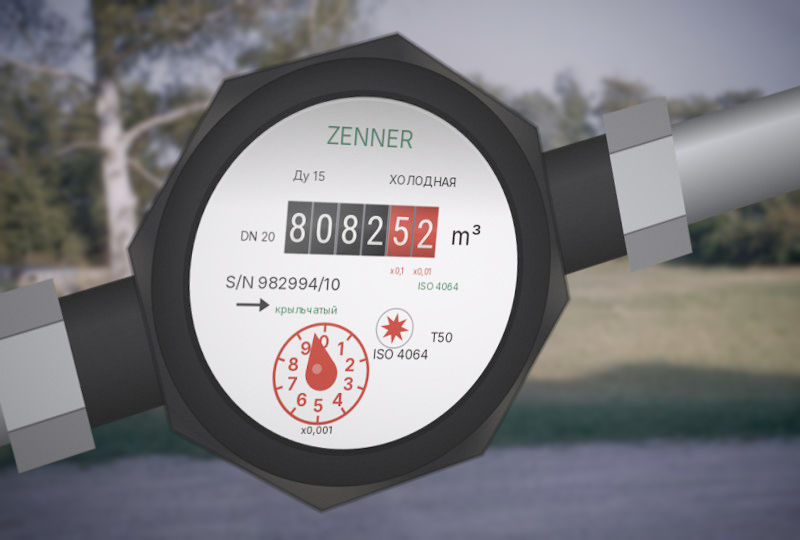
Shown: 8082.519 m³
